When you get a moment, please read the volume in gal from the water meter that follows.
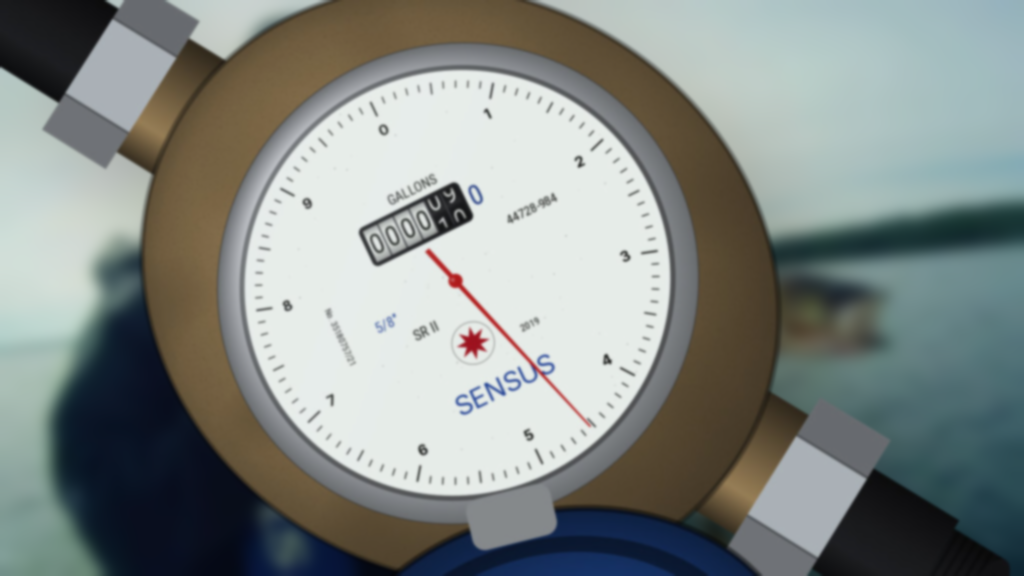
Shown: 94.5 gal
